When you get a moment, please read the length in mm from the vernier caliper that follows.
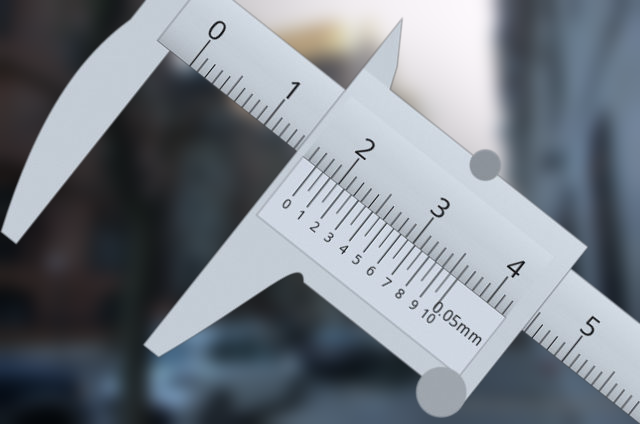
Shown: 17.0 mm
